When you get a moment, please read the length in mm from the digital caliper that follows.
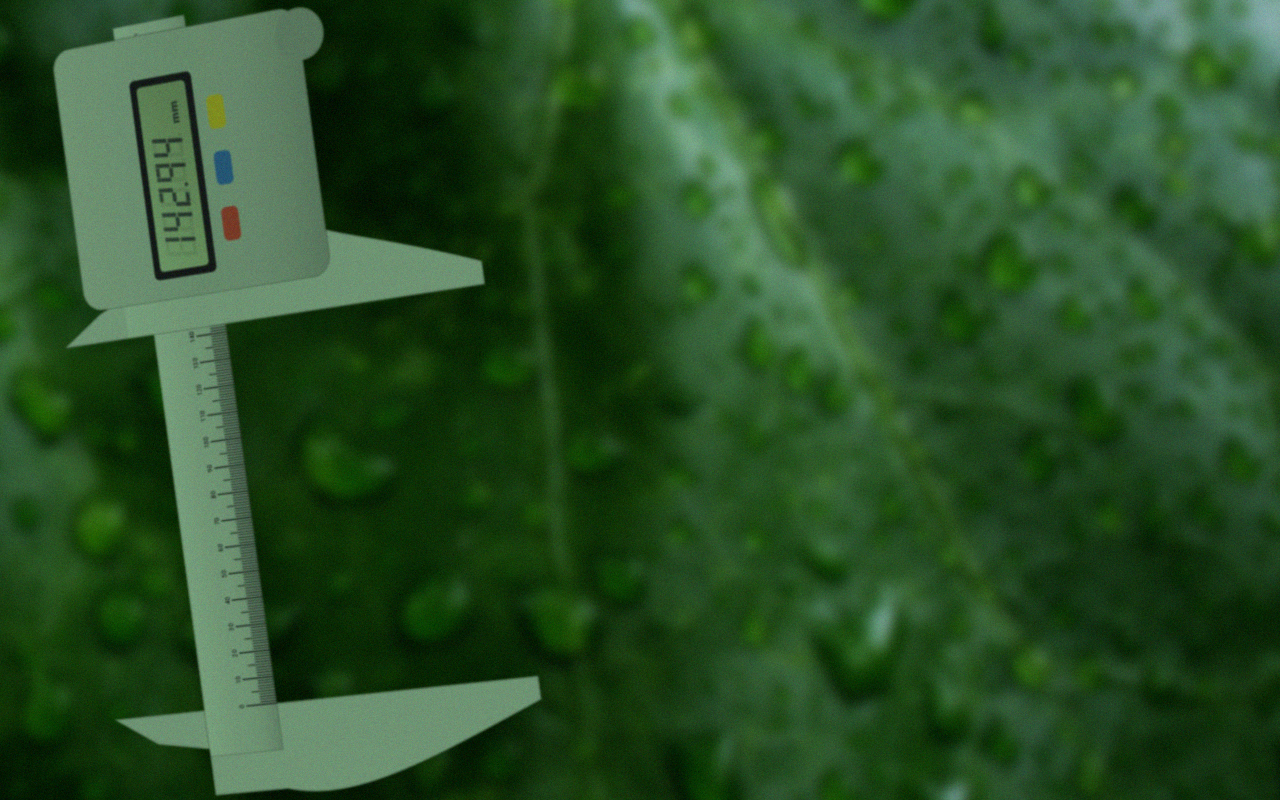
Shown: 142.94 mm
